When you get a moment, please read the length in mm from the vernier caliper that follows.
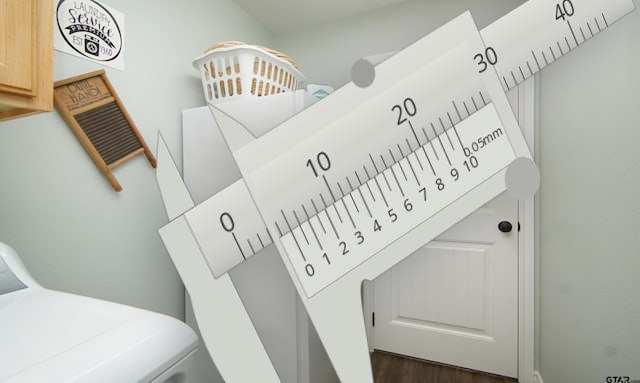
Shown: 5.0 mm
